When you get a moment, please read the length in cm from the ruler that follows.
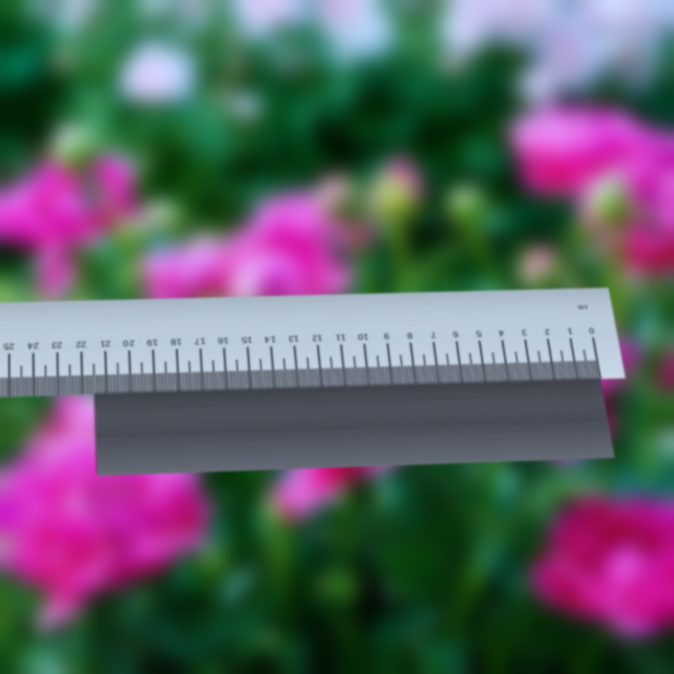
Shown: 21.5 cm
